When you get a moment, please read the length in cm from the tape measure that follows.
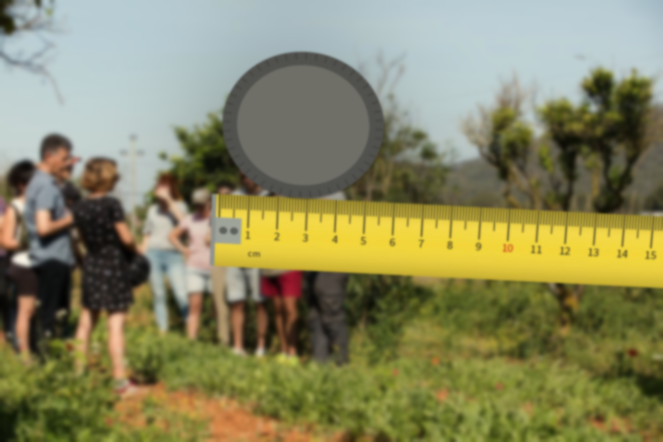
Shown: 5.5 cm
